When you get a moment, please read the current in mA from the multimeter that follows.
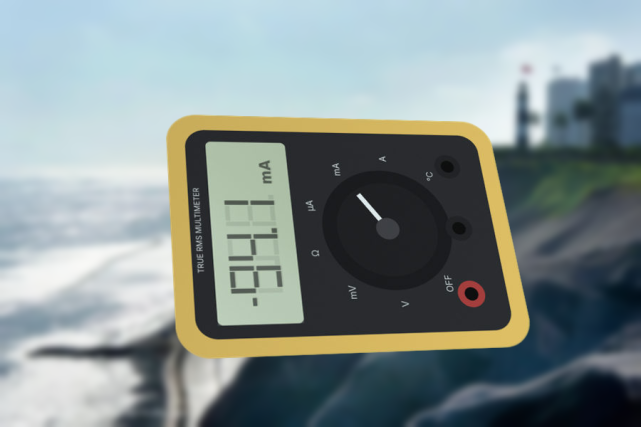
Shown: -94.1 mA
